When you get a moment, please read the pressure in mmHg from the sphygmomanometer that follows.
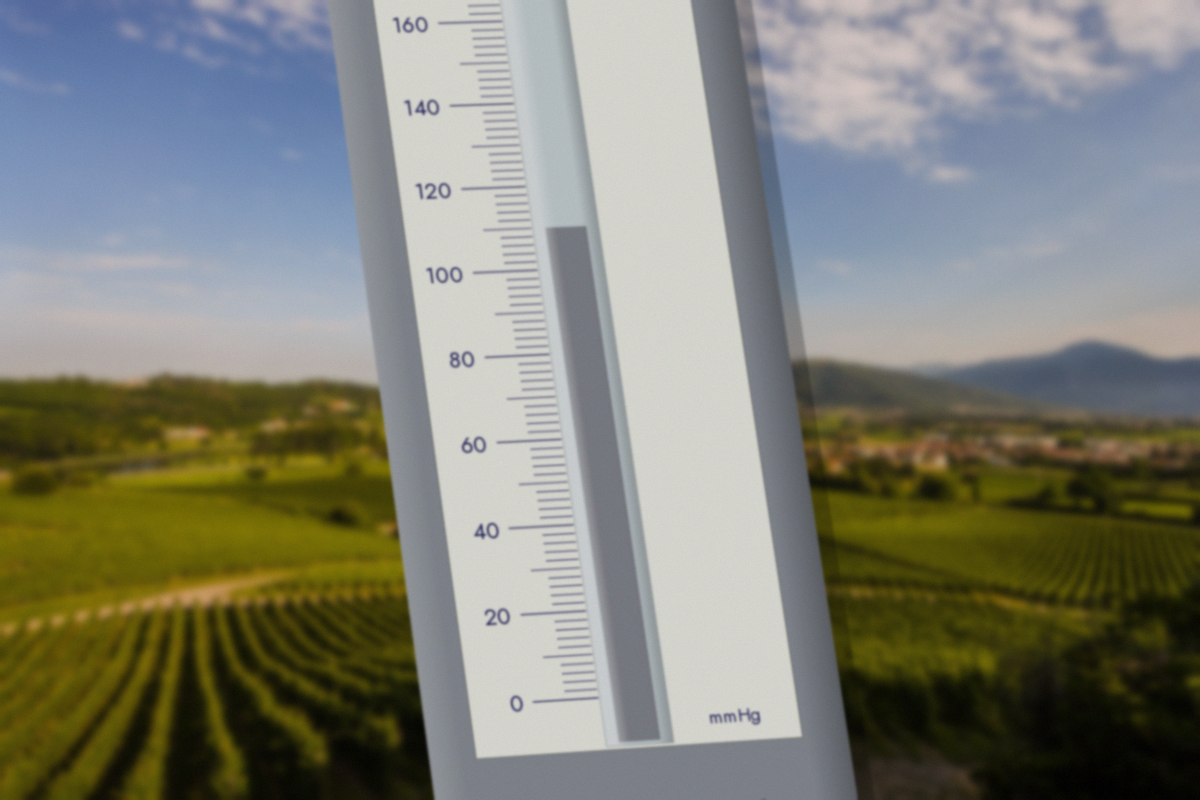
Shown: 110 mmHg
